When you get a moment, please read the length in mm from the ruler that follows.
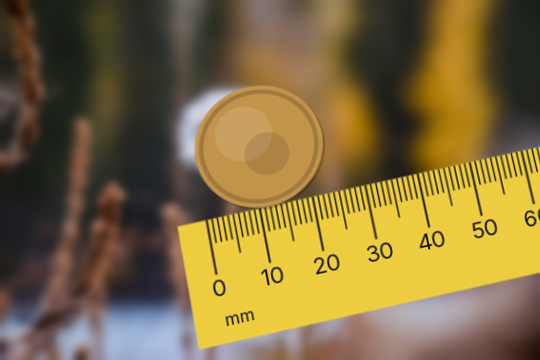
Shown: 24 mm
